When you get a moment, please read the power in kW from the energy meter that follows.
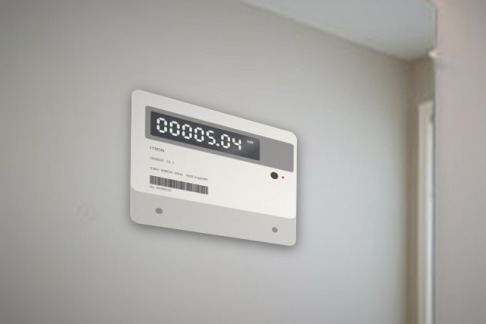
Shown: 5.04 kW
